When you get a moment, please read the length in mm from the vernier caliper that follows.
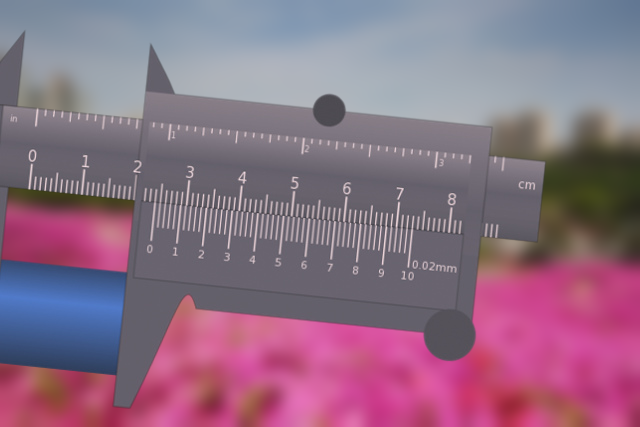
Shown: 24.0 mm
